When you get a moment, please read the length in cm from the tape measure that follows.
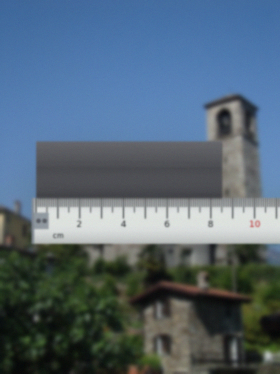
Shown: 8.5 cm
